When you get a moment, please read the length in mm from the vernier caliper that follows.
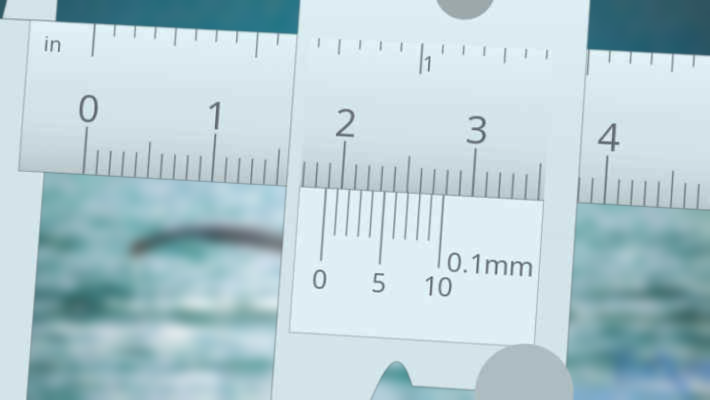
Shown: 18.8 mm
